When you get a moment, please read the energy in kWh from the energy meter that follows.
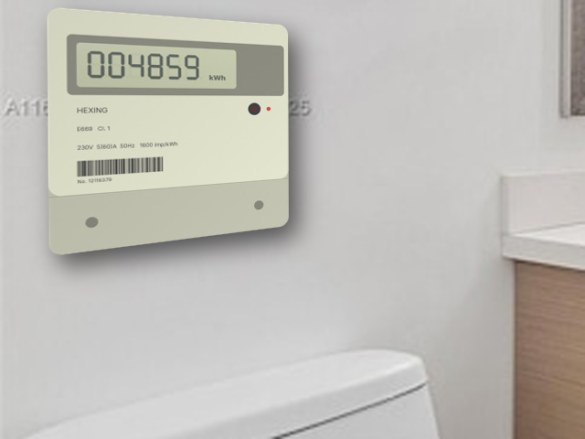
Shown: 4859 kWh
